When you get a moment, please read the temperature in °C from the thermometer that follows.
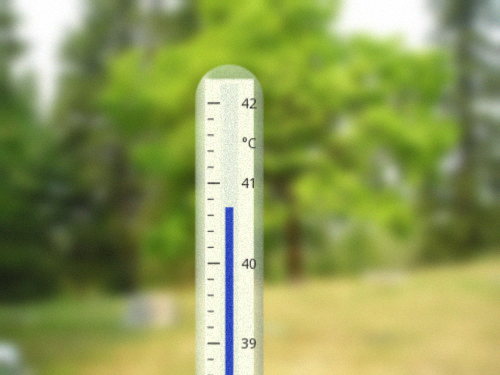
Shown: 40.7 °C
